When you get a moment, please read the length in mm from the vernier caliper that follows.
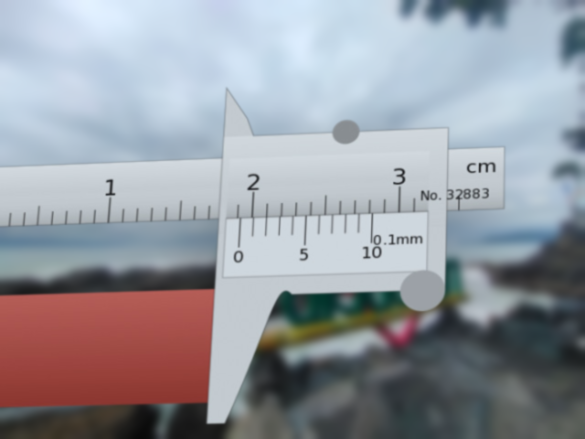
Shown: 19.2 mm
